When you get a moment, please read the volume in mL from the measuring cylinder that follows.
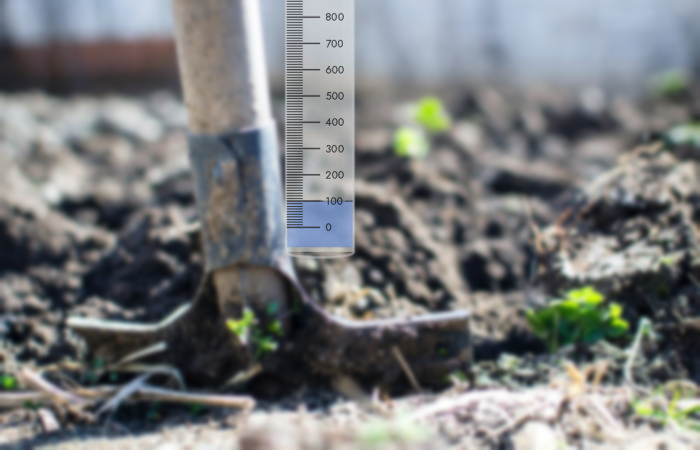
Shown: 100 mL
